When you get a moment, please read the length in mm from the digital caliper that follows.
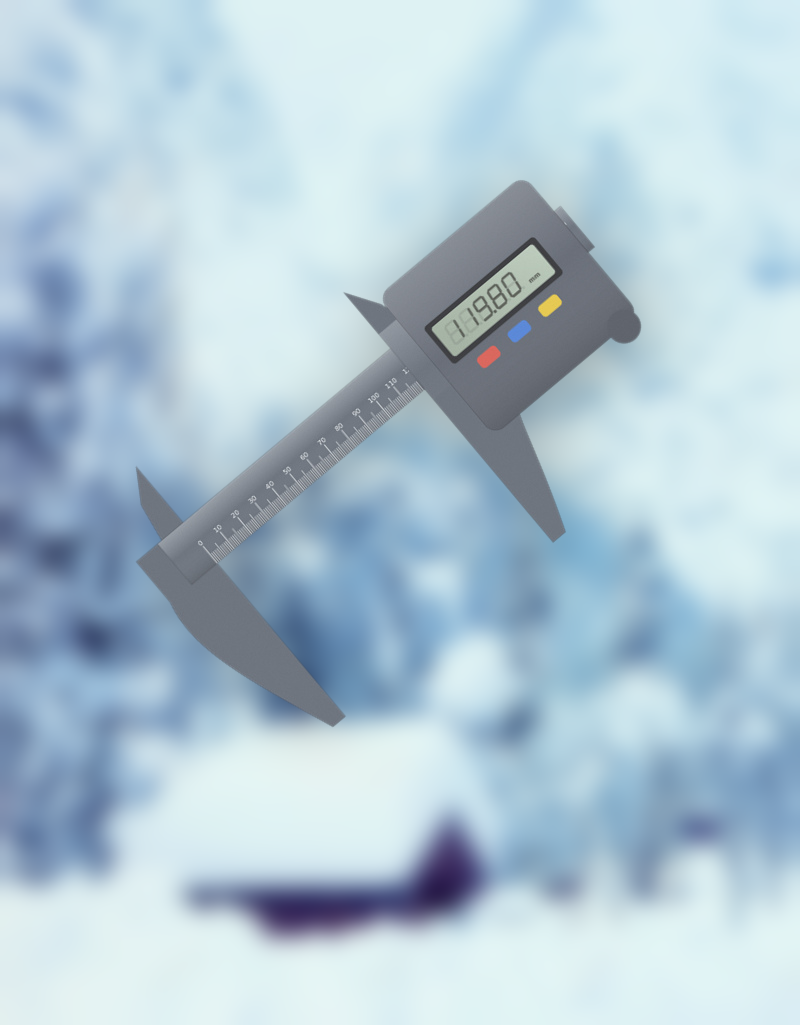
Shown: 119.80 mm
